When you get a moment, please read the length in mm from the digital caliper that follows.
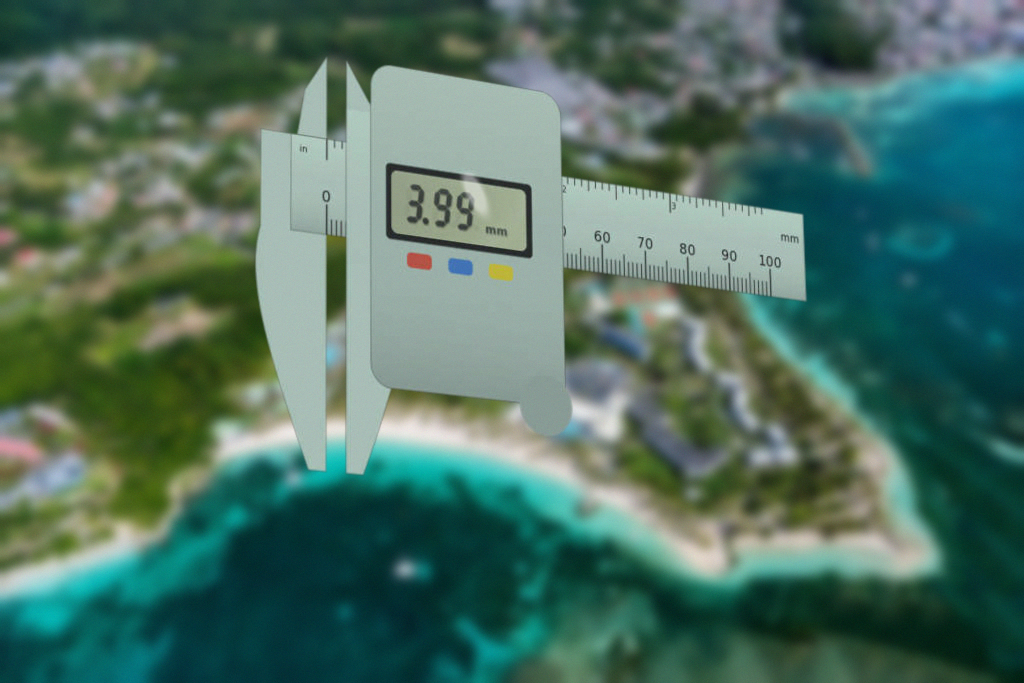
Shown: 3.99 mm
